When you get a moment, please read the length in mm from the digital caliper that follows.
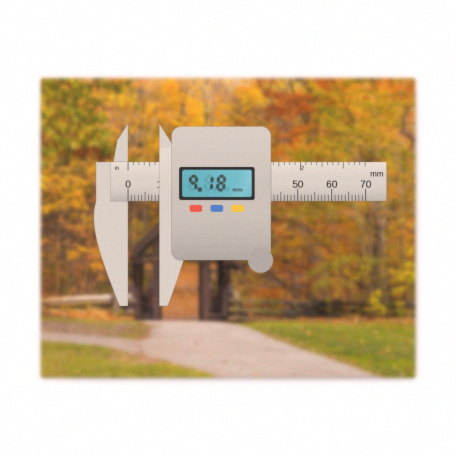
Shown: 9.18 mm
